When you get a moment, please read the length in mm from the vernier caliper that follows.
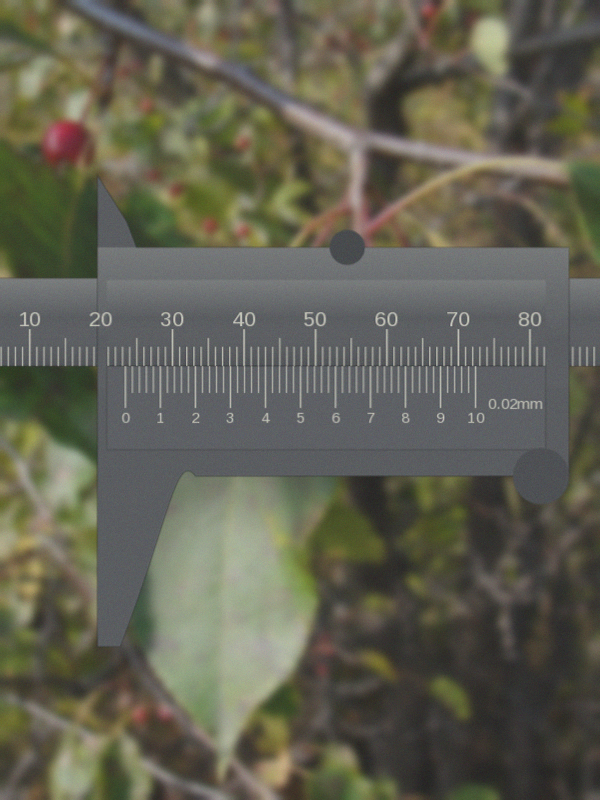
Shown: 23.4 mm
